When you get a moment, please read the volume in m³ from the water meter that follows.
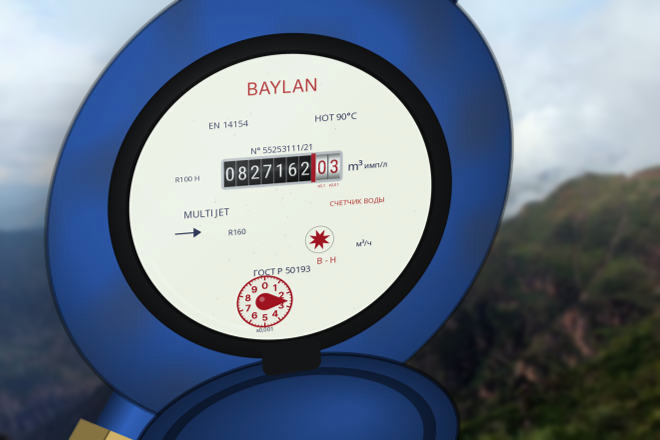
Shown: 827162.032 m³
